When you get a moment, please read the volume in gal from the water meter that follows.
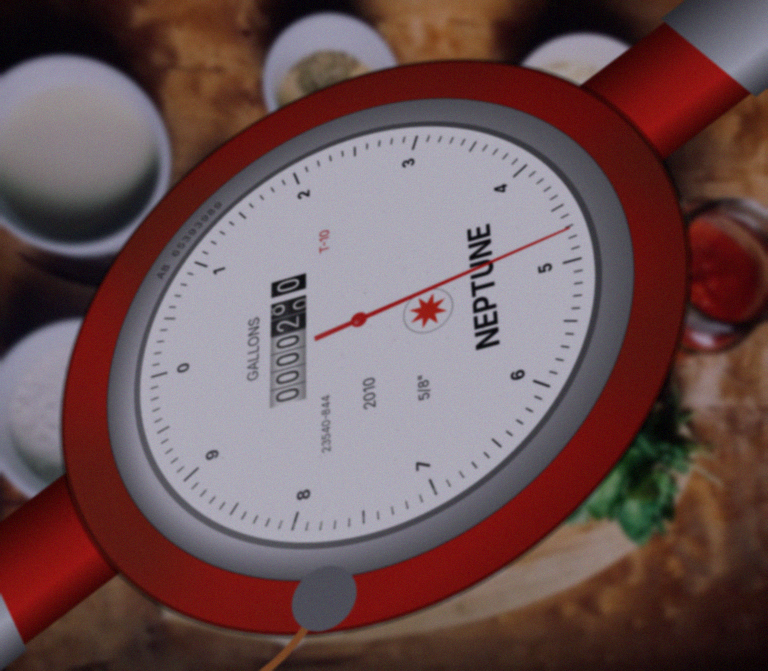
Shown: 284.7 gal
